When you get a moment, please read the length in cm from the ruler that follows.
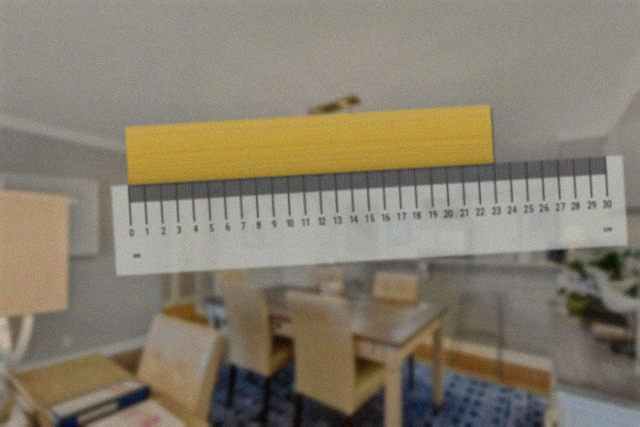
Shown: 23 cm
